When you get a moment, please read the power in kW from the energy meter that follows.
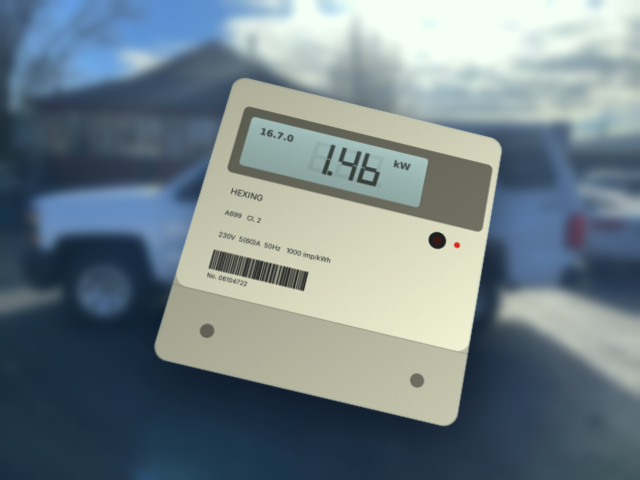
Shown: 1.46 kW
